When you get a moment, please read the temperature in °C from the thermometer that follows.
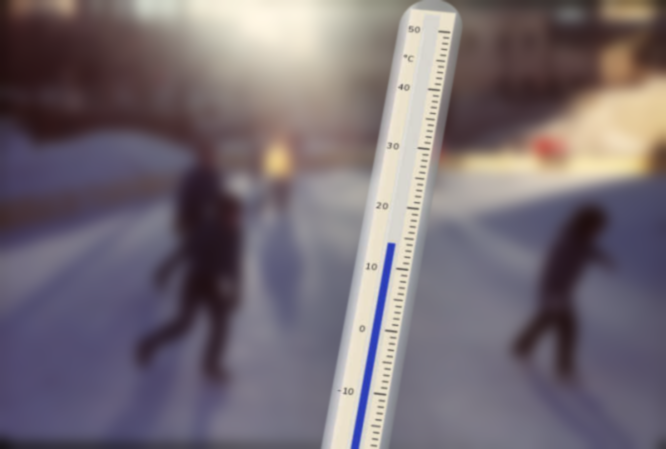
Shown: 14 °C
